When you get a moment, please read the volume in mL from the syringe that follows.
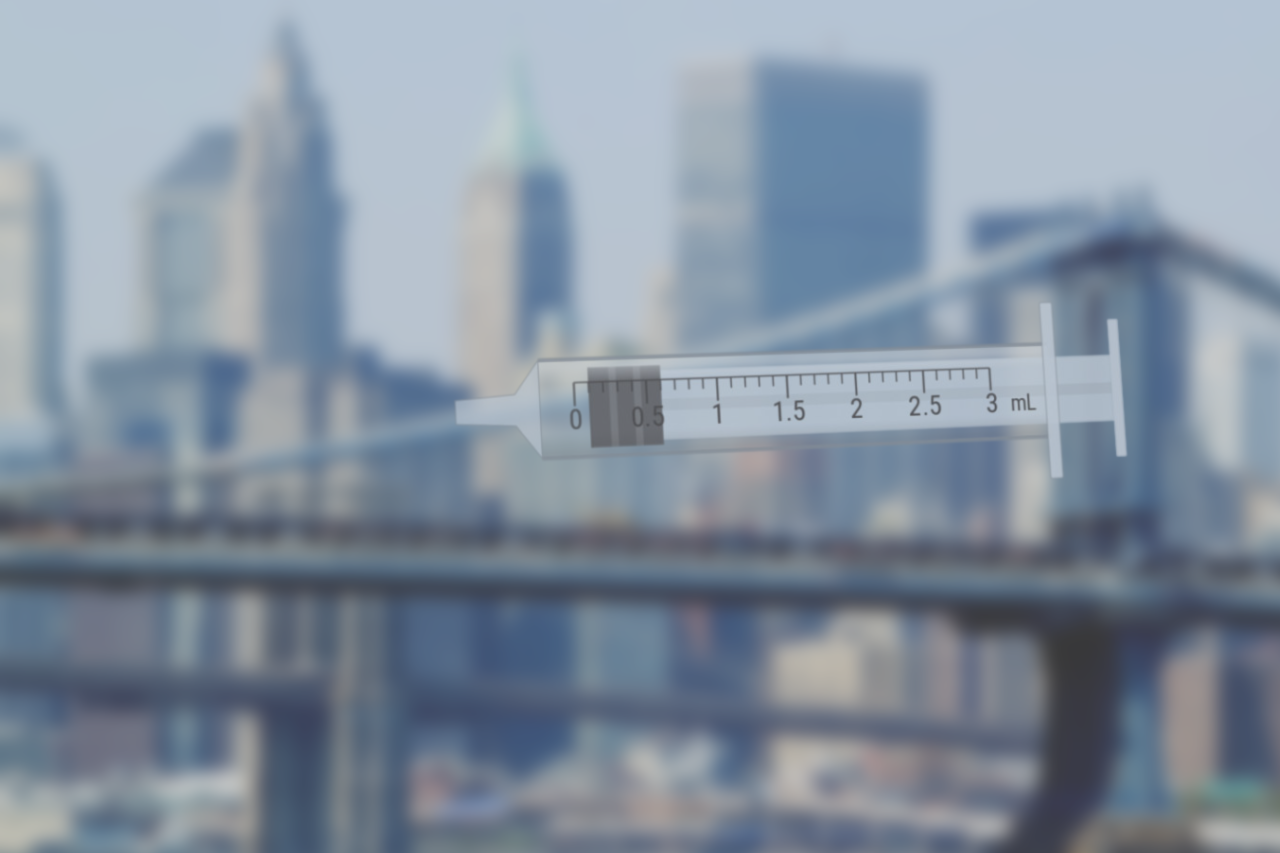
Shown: 0.1 mL
